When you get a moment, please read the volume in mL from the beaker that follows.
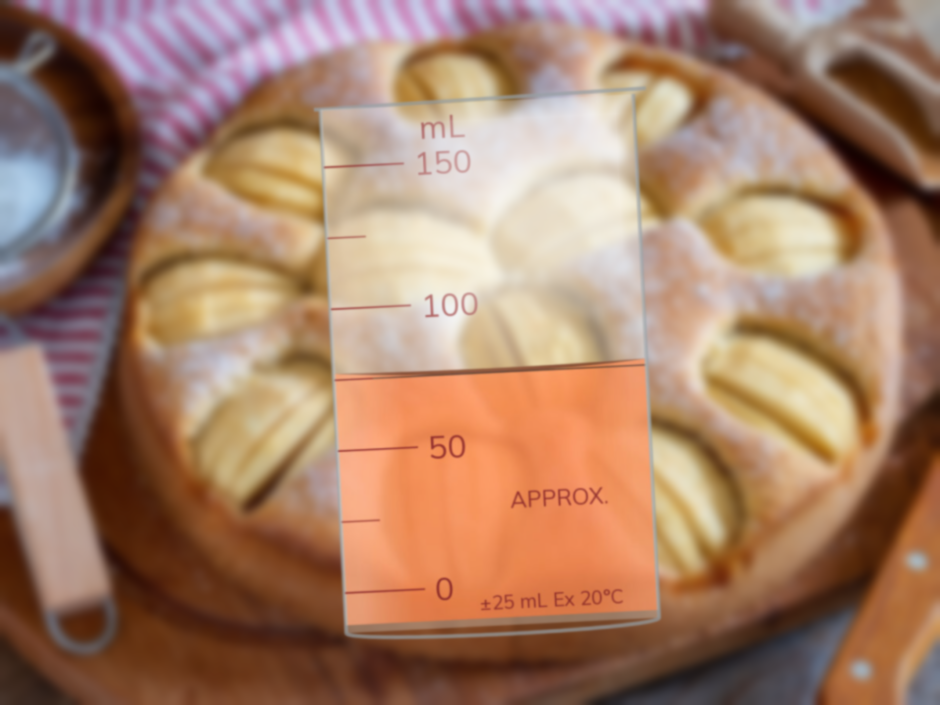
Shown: 75 mL
